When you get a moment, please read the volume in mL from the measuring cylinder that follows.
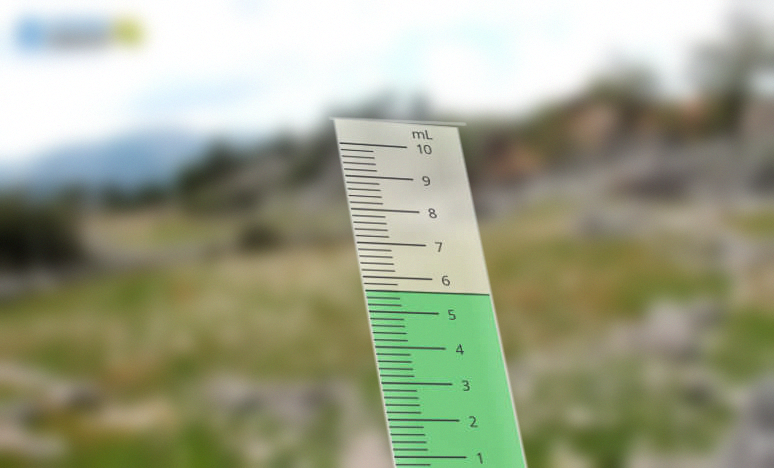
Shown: 5.6 mL
